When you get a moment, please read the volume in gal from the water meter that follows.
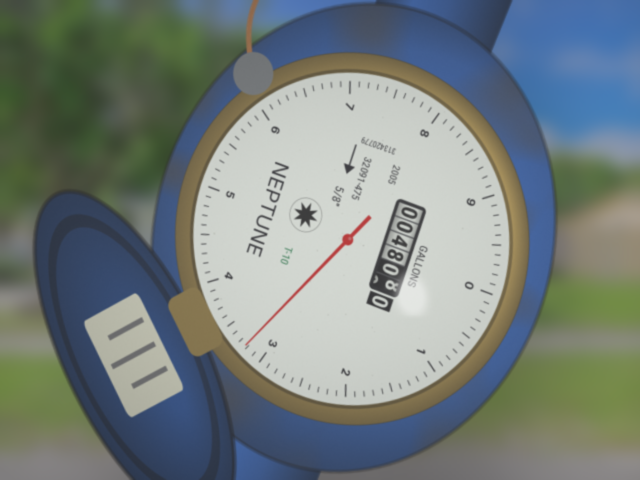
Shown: 48083.2 gal
